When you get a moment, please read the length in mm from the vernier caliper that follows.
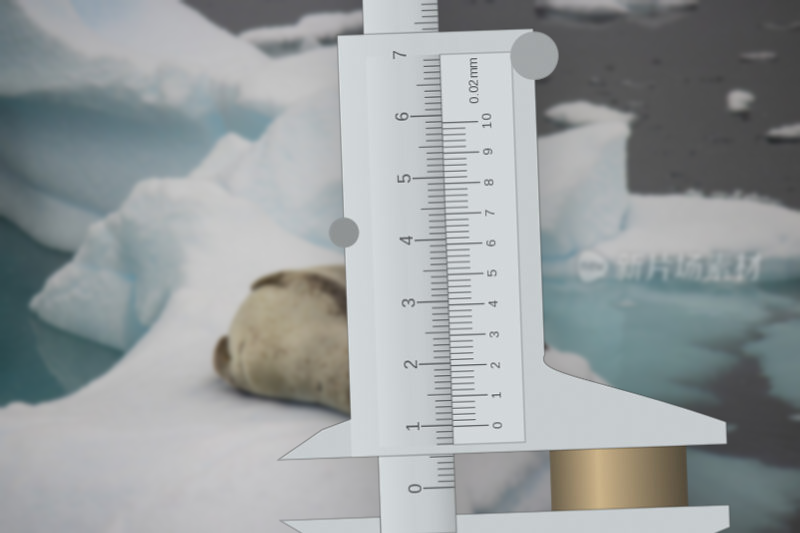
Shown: 9.8 mm
